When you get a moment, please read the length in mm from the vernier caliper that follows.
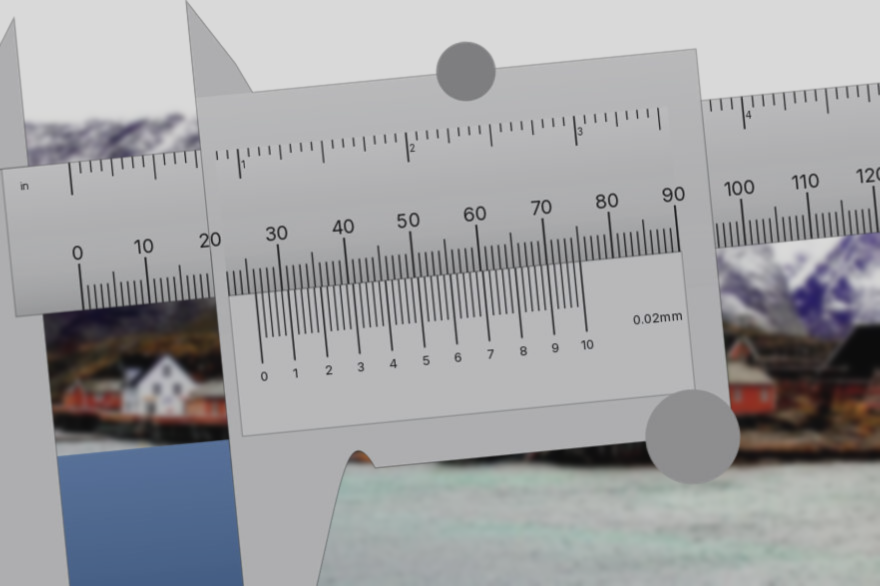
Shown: 26.0 mm
